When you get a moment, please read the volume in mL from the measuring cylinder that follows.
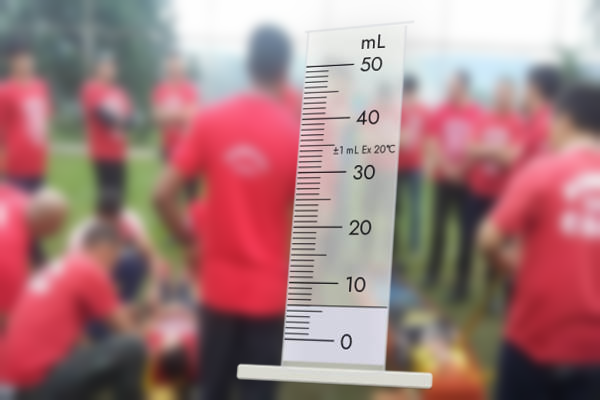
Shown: 6 mL
